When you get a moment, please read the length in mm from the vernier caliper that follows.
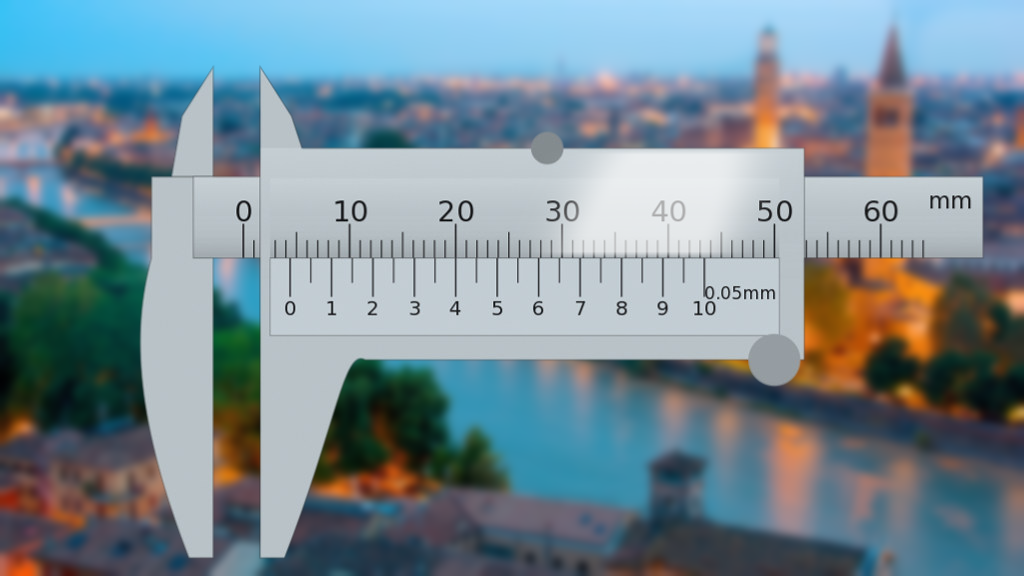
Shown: 4.4 mm
